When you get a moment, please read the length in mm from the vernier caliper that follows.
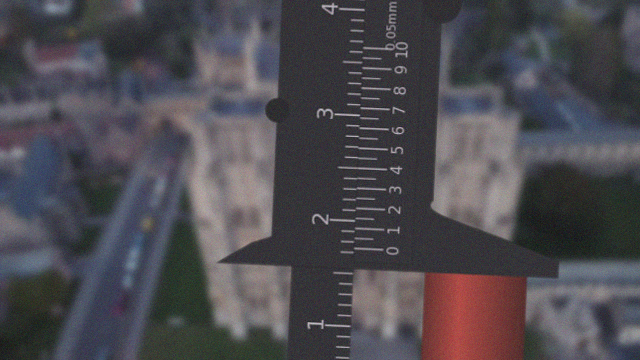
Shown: 17.4 mm
